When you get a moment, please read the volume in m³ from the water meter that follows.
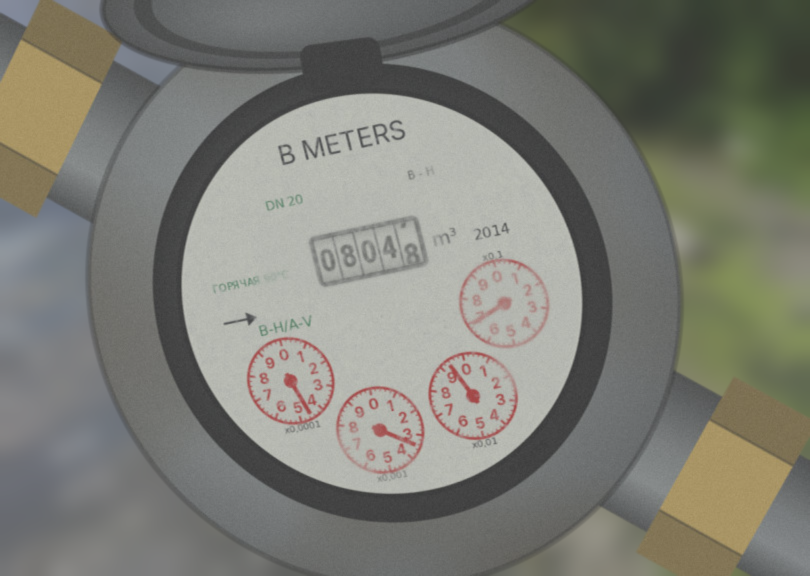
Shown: 8047.6934 m³
